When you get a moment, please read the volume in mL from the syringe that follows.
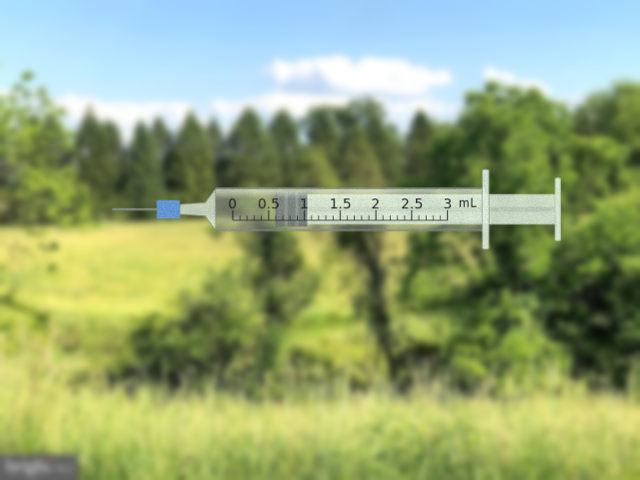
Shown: 0.6 mL
